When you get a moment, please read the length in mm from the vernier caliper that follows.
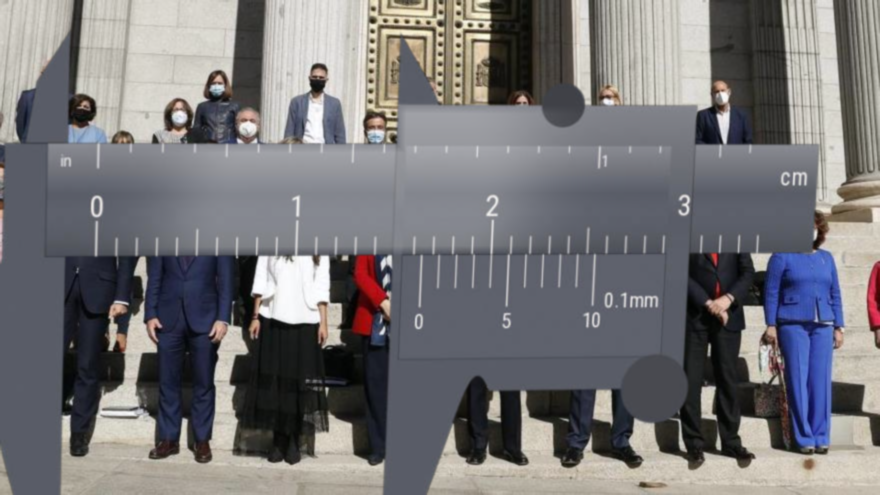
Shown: 16.4 mm
